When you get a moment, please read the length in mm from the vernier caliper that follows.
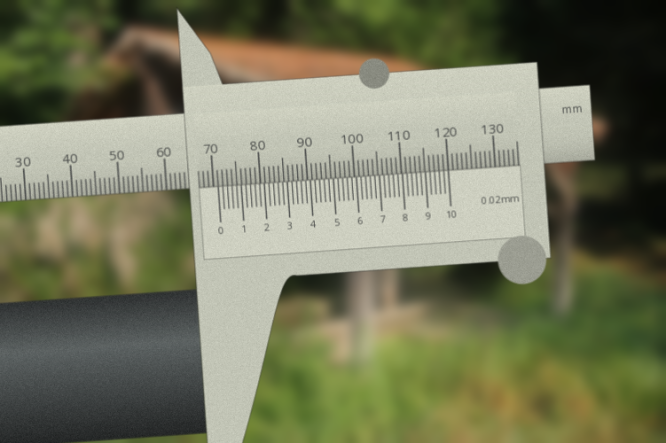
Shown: 71.0 mm
